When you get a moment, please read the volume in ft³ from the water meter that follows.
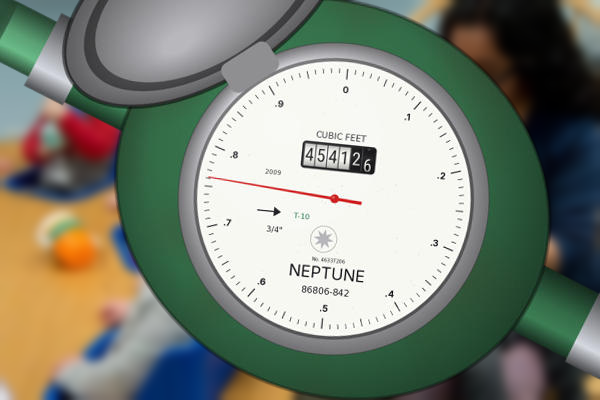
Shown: 454125.76 ft³
